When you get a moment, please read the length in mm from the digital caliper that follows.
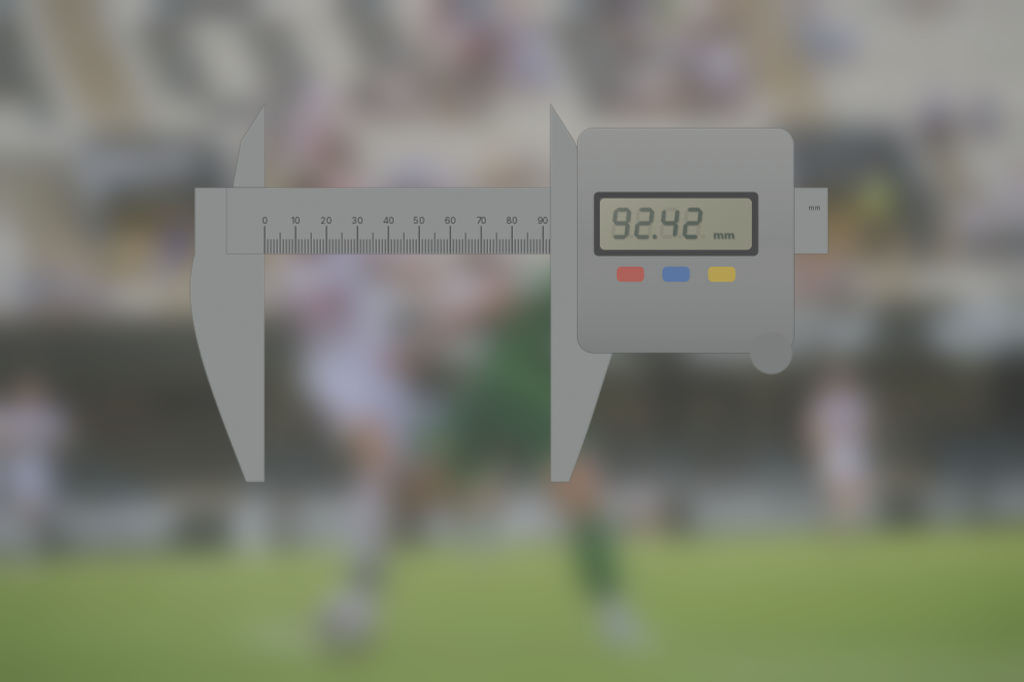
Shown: 92.42 mm
